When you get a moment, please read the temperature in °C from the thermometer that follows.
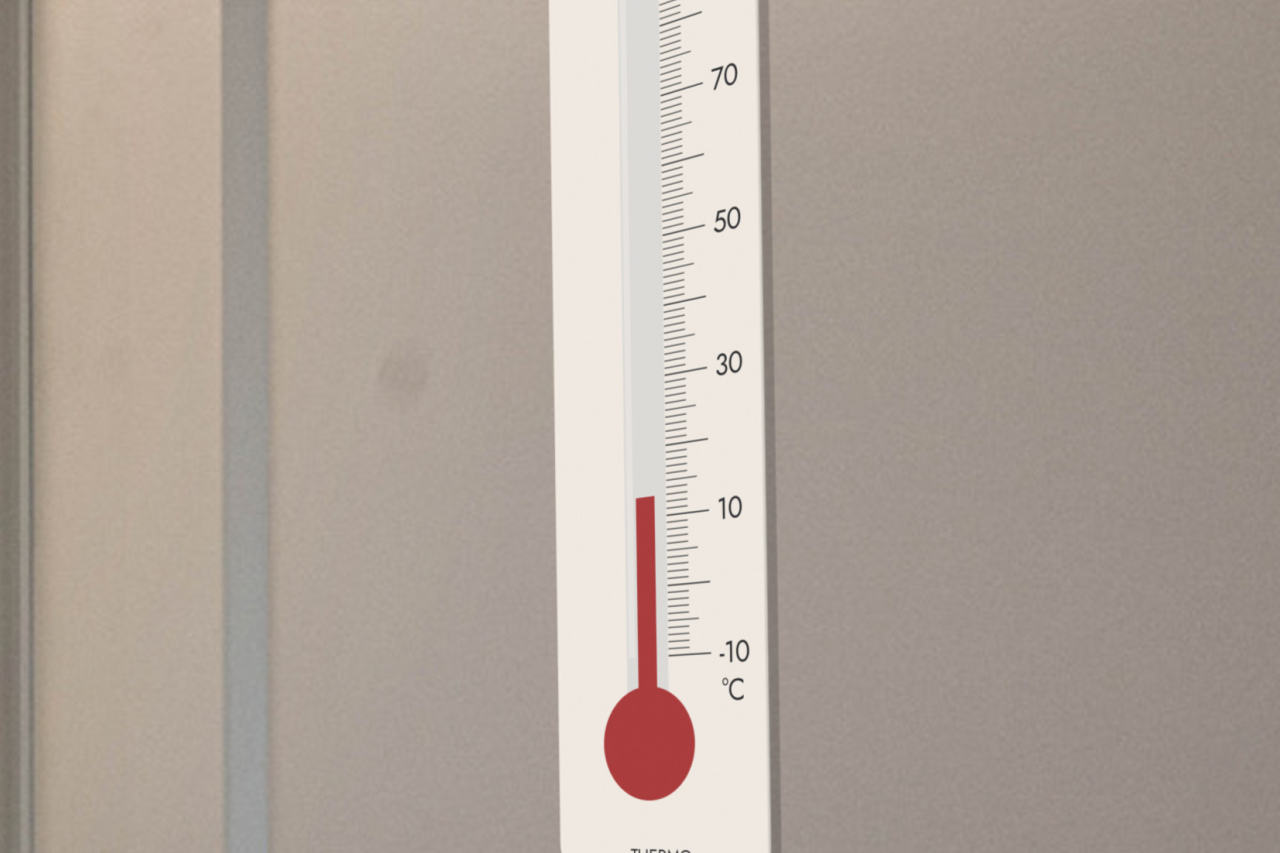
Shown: 13 °C
